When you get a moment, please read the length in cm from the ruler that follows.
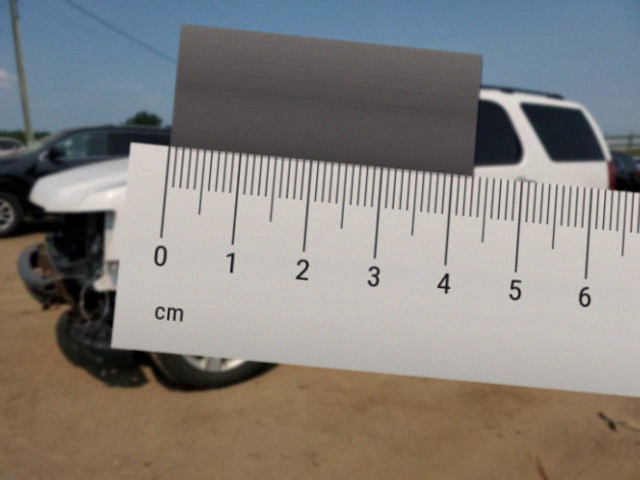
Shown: 4.3 cm
